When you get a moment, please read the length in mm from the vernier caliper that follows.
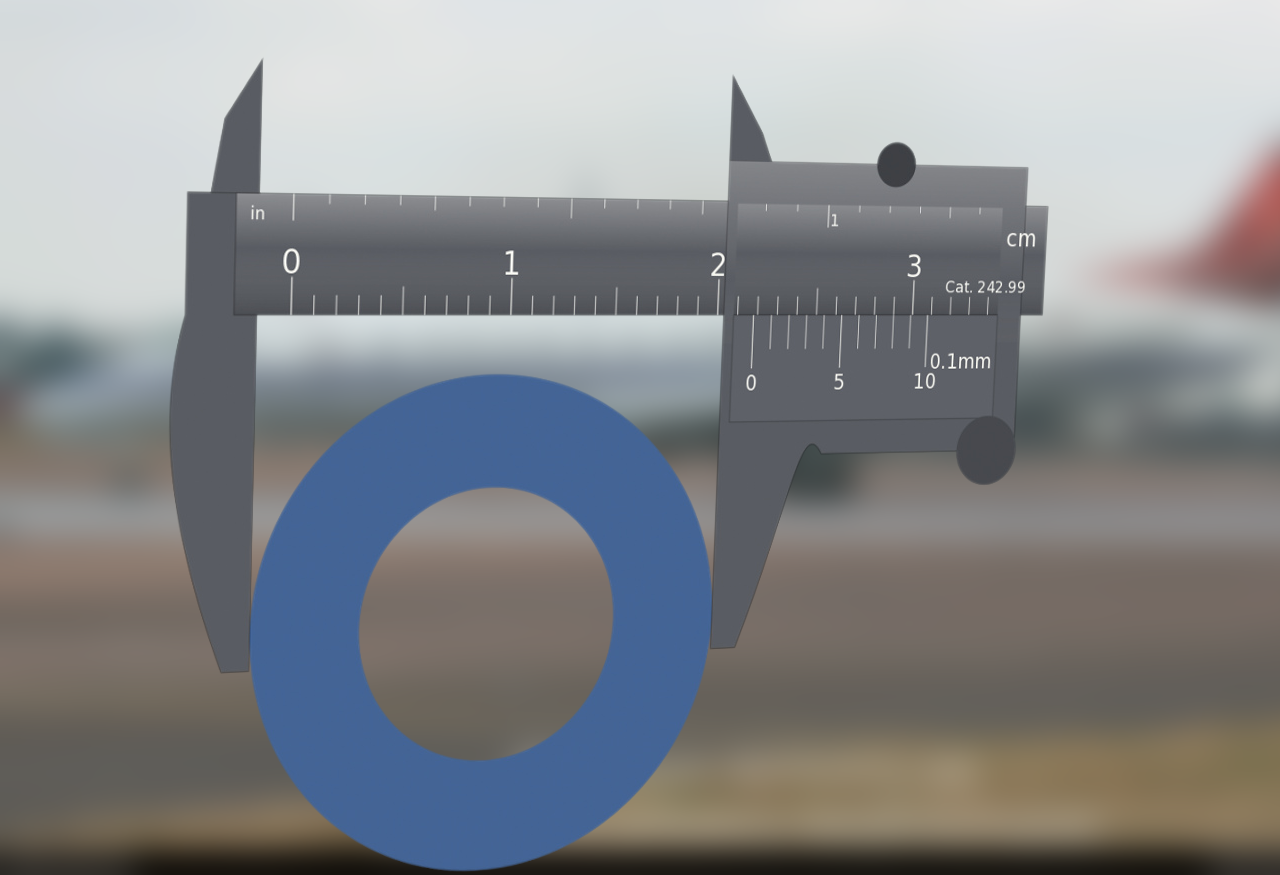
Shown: 21.8 mm
